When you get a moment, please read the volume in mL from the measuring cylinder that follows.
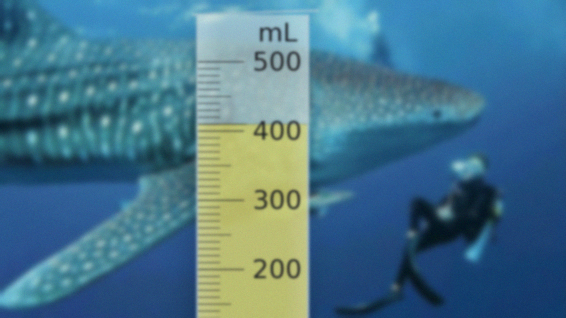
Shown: 410 mL
